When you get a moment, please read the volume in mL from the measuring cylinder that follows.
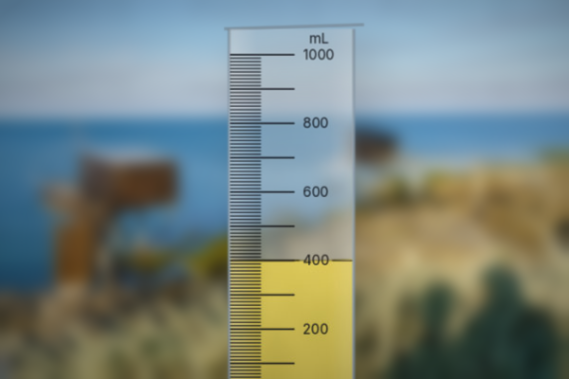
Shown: 400 mL
